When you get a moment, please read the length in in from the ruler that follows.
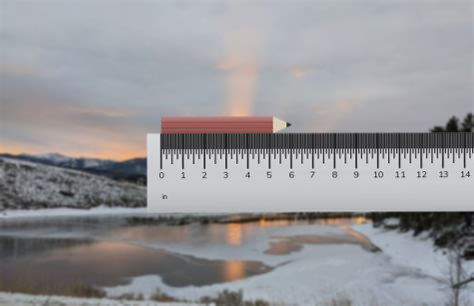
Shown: 6 in
